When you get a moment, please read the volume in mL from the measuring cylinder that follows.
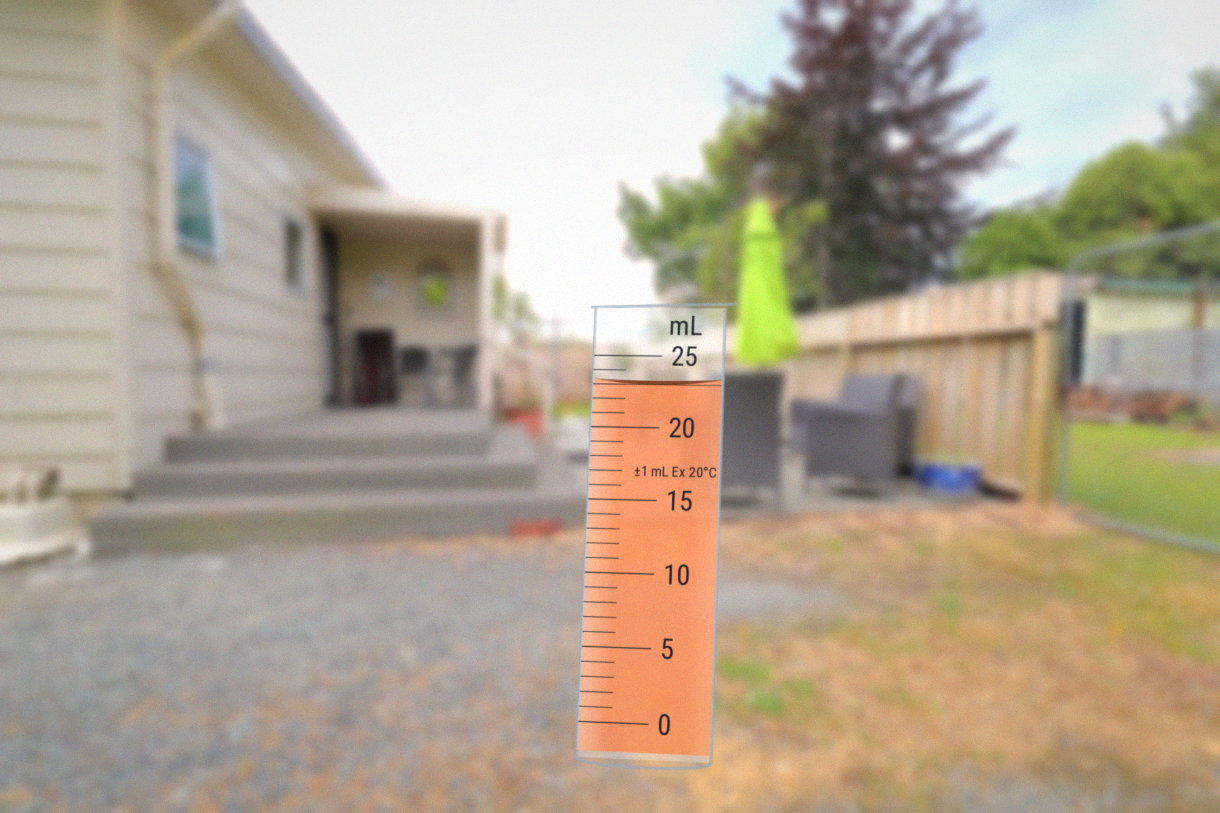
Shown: 23 mL
